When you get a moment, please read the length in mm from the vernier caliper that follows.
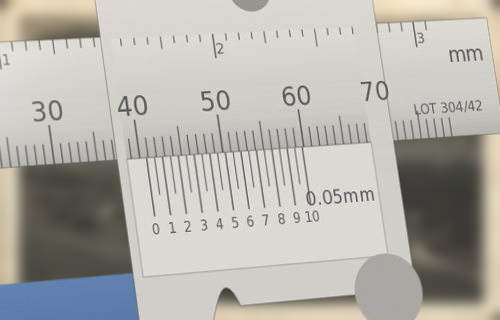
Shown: 40.8 mm
